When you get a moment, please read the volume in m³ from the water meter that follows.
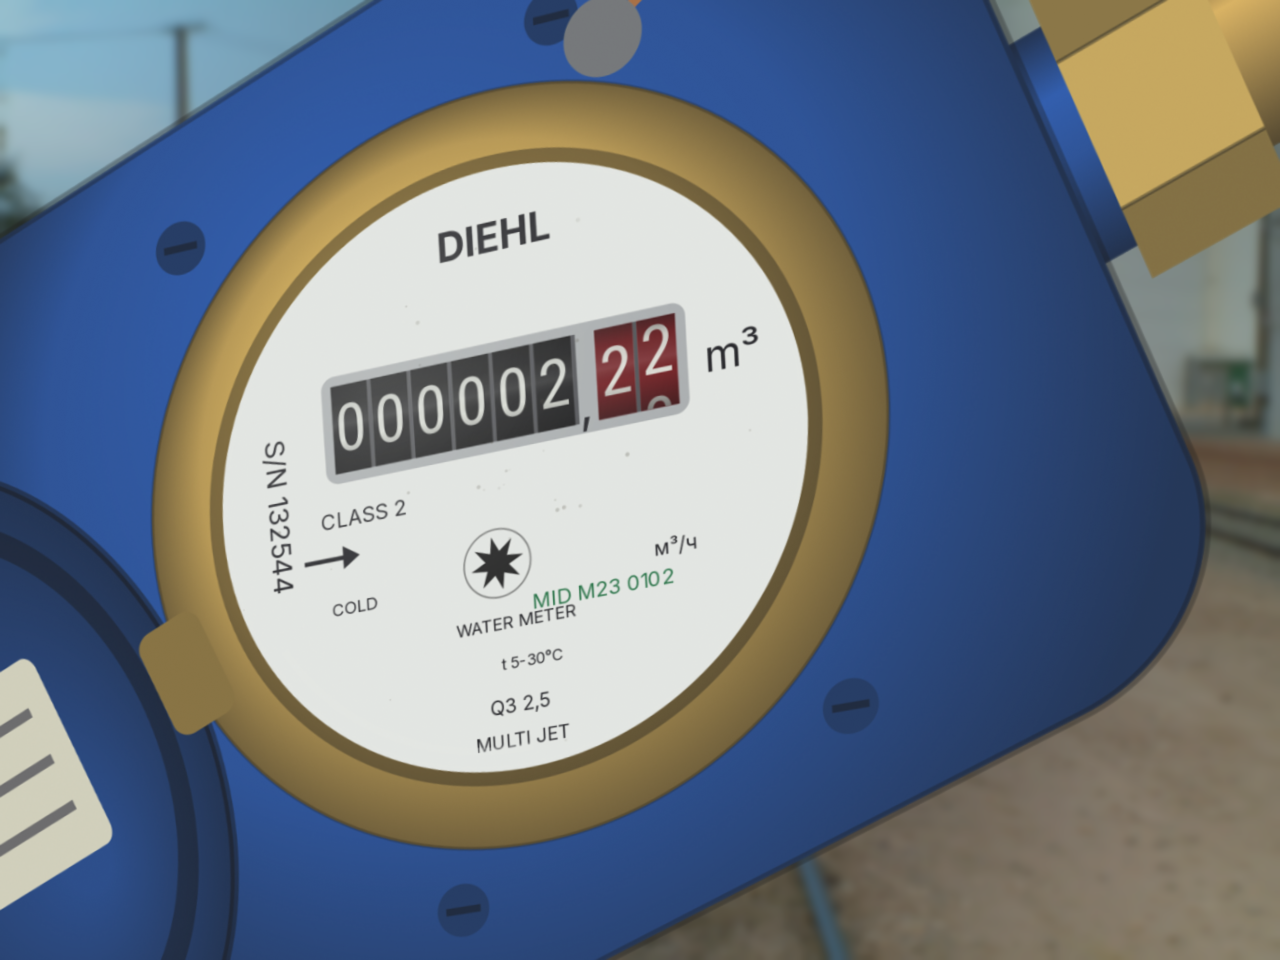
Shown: 2.22 m³
